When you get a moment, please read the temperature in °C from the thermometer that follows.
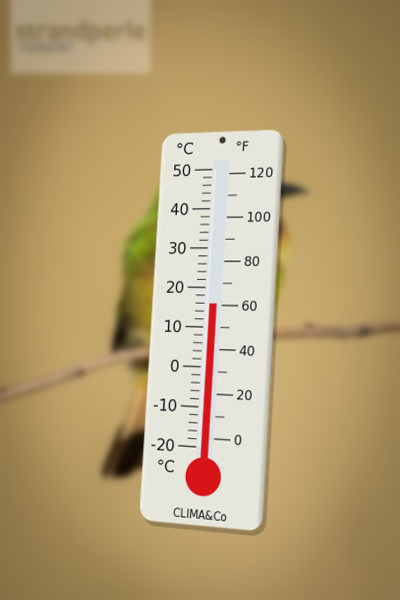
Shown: 16 °C
